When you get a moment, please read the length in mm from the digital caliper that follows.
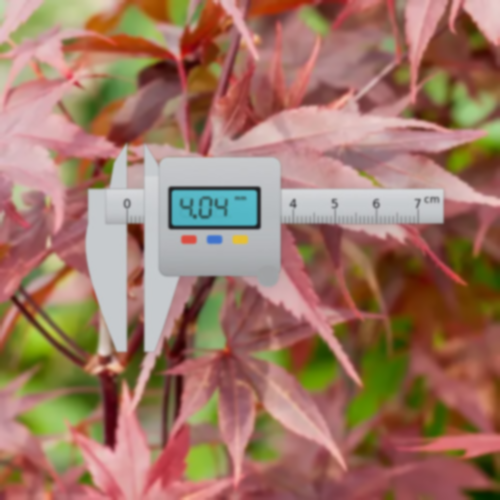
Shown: 4.04 mm
